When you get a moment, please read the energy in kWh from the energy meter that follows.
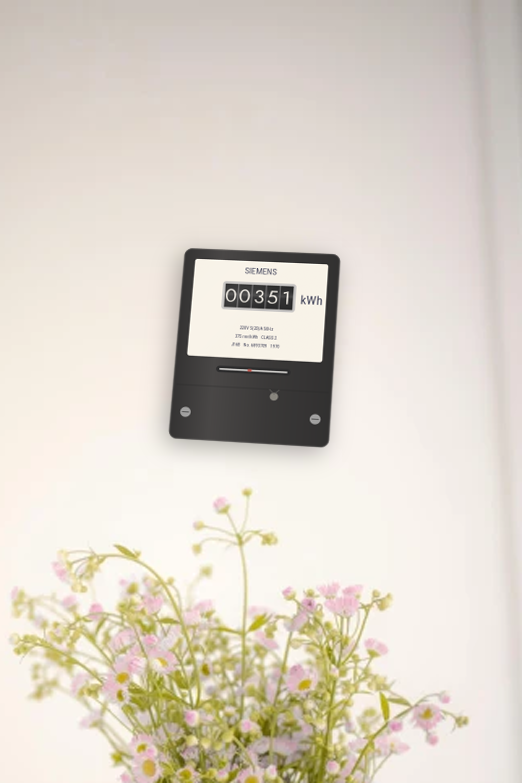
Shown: 351 kWh
